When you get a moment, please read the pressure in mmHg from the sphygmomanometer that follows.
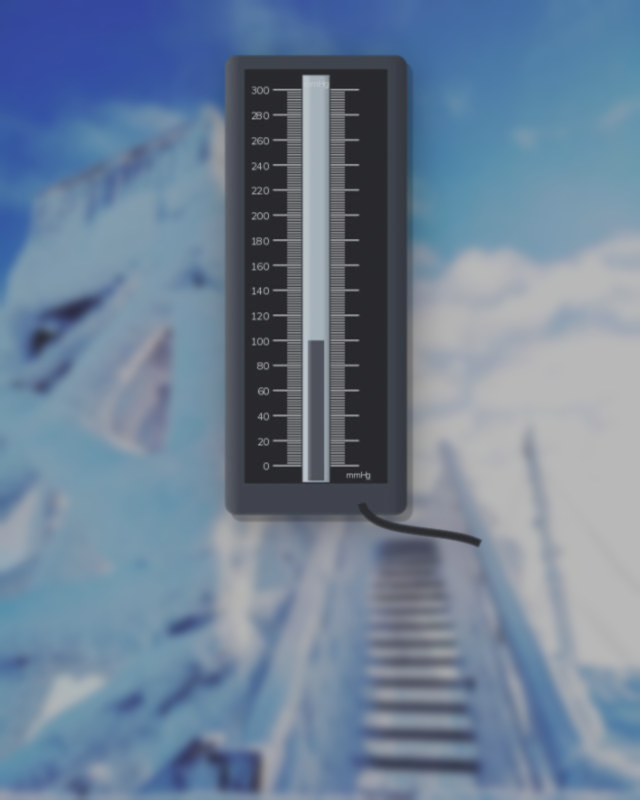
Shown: 100 mmHg
